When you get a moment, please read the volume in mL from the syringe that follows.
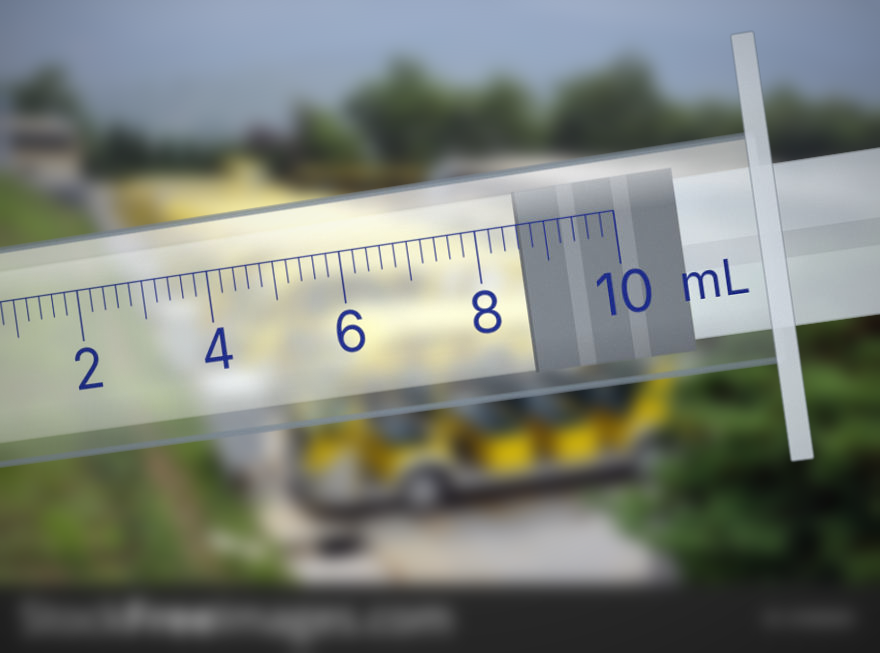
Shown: 8.6 mL
